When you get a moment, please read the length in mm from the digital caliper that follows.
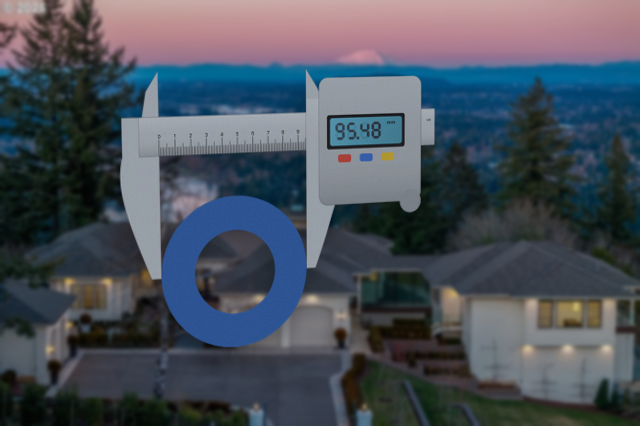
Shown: 95.48 mm
